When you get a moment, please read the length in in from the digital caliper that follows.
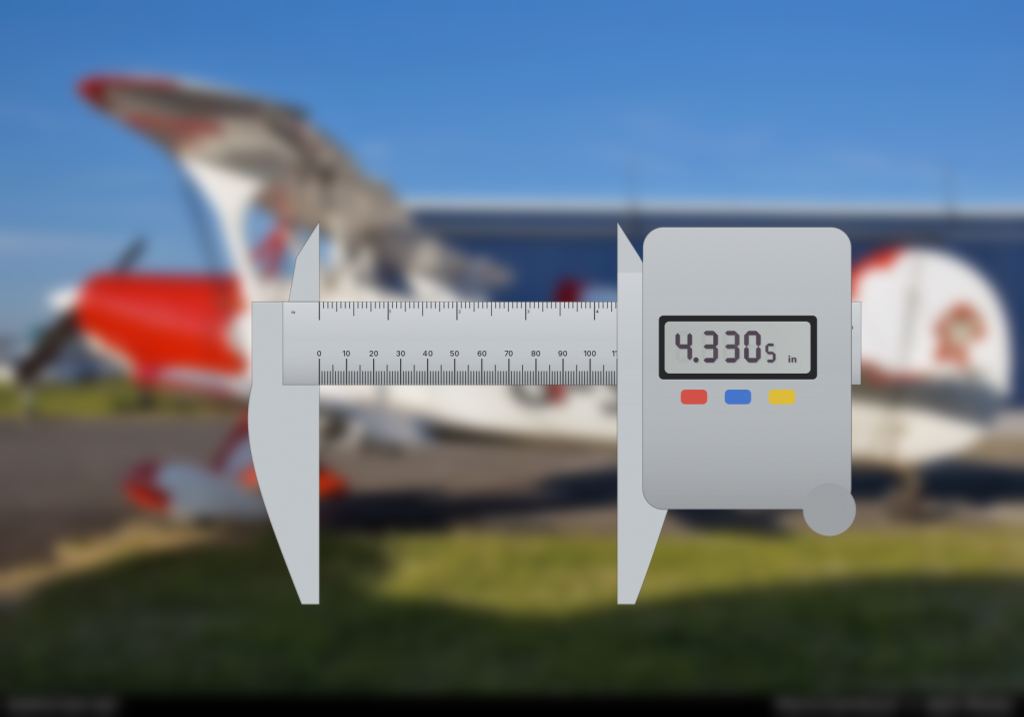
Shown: 4.3305 in
